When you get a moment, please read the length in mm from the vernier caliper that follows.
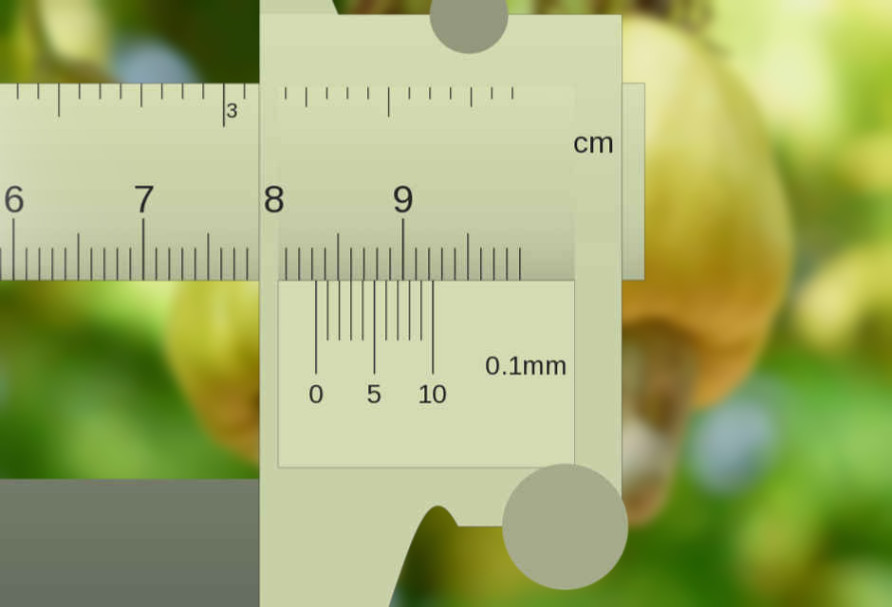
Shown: 83.3 mm
